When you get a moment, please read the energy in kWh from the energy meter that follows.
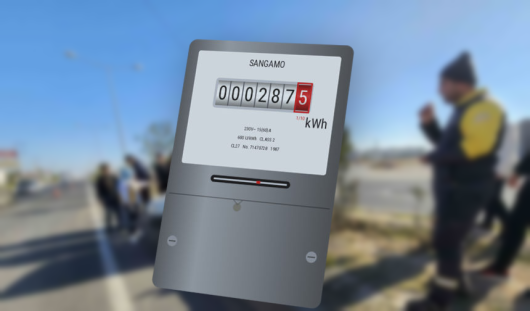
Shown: 287.5 kWh
